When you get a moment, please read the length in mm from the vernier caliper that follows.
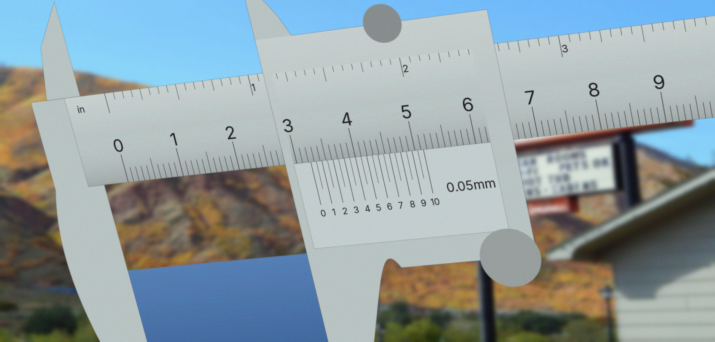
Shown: 32.4 mm
